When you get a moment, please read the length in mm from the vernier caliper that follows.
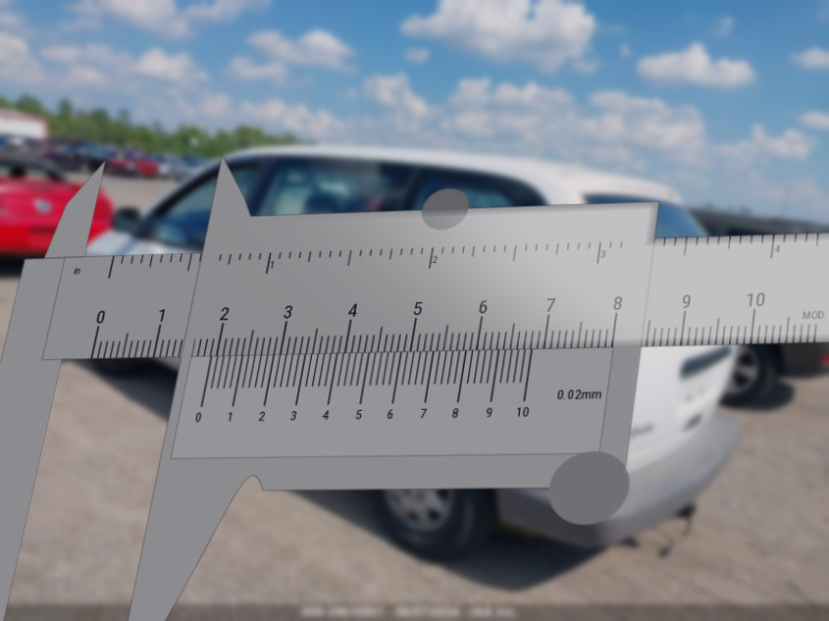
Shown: 19.2 mm
